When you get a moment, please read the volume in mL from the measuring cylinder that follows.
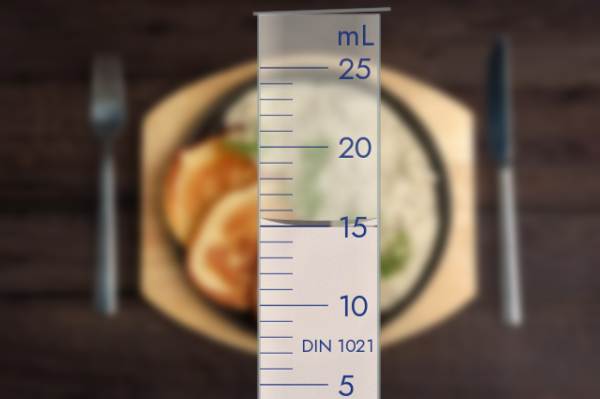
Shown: 15 mL
